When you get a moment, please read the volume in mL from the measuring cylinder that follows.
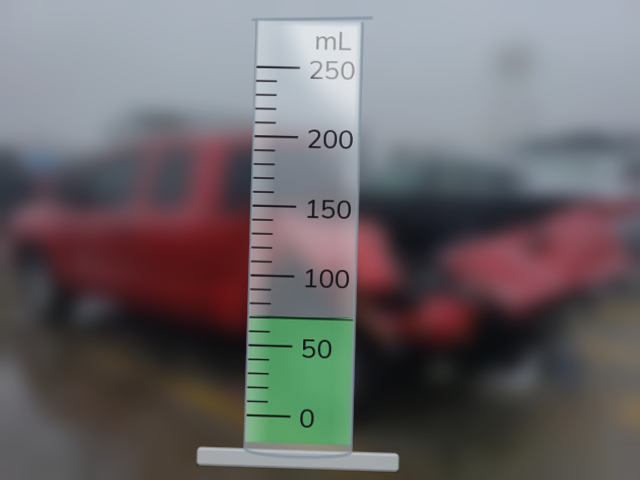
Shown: 70 mL
